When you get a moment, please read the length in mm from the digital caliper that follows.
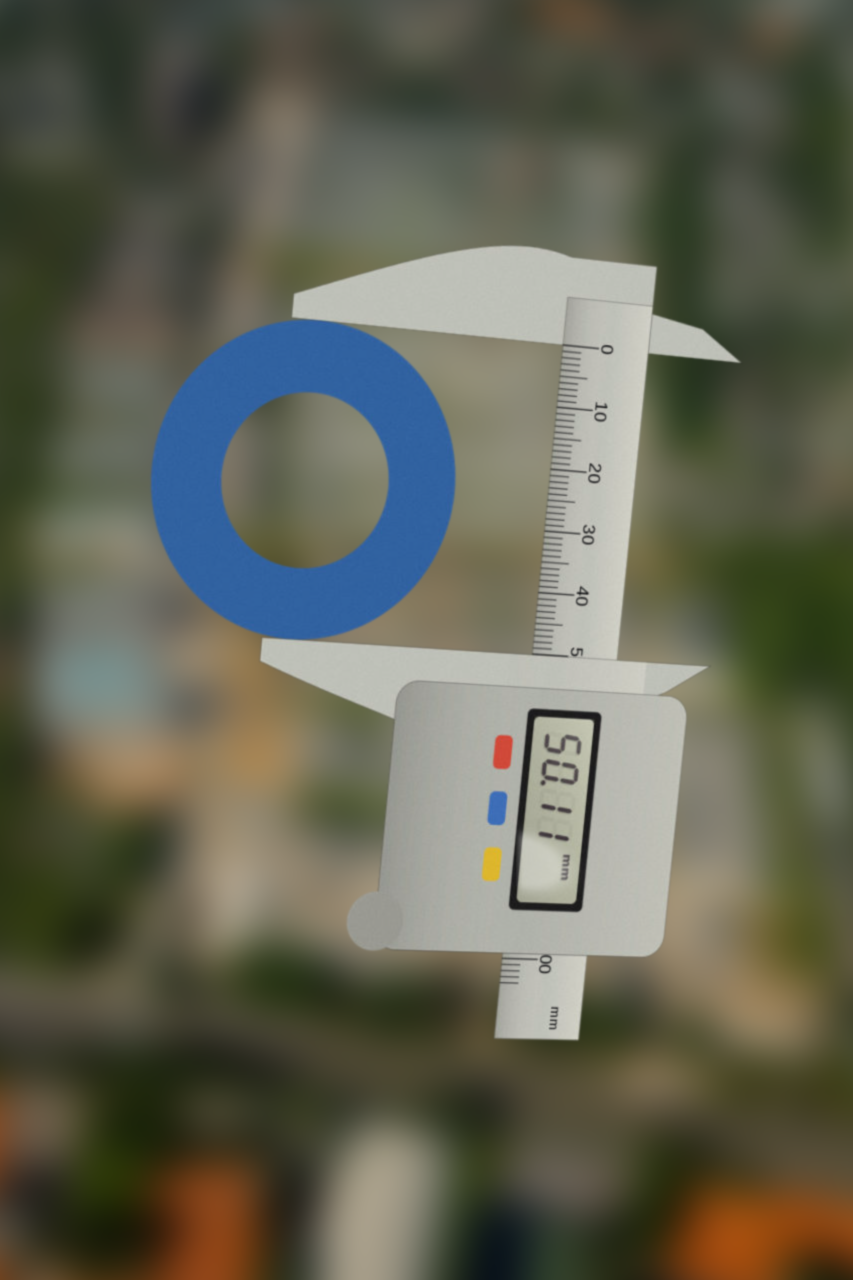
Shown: 50.11 mm
